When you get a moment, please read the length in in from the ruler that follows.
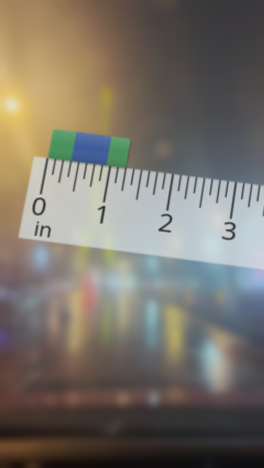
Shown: 1.25 in
